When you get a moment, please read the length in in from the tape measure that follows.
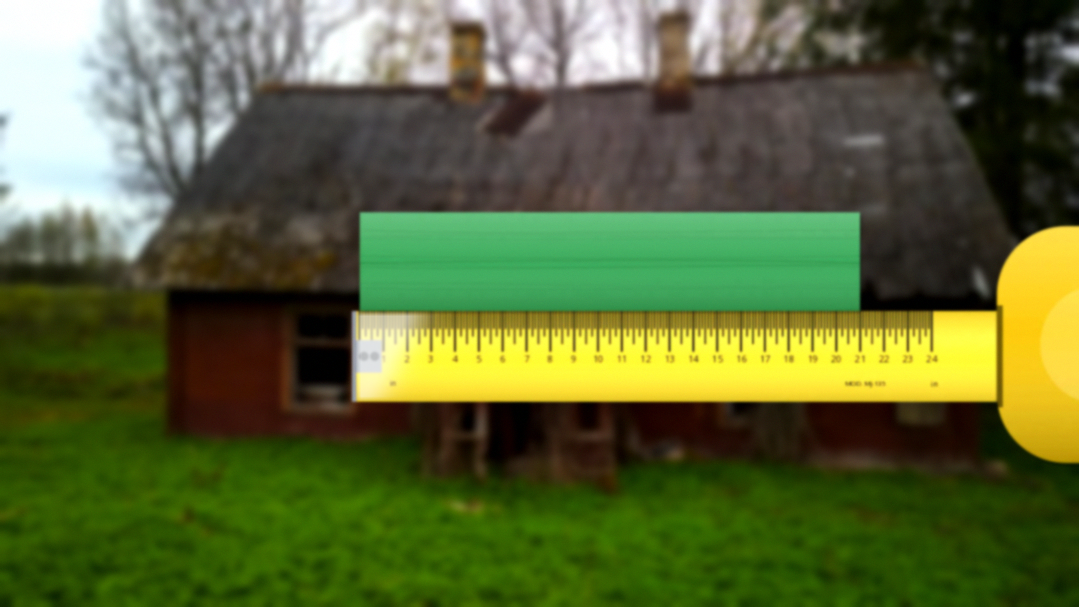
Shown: 21 in
